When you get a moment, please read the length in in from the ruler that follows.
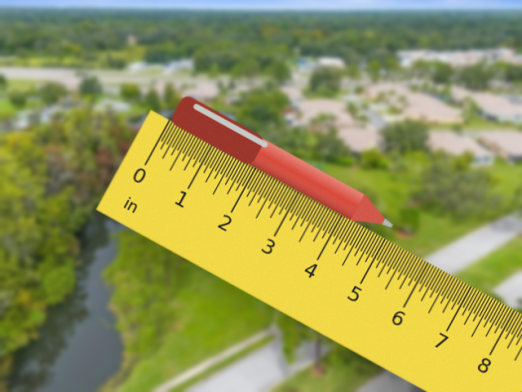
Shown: 5 in
